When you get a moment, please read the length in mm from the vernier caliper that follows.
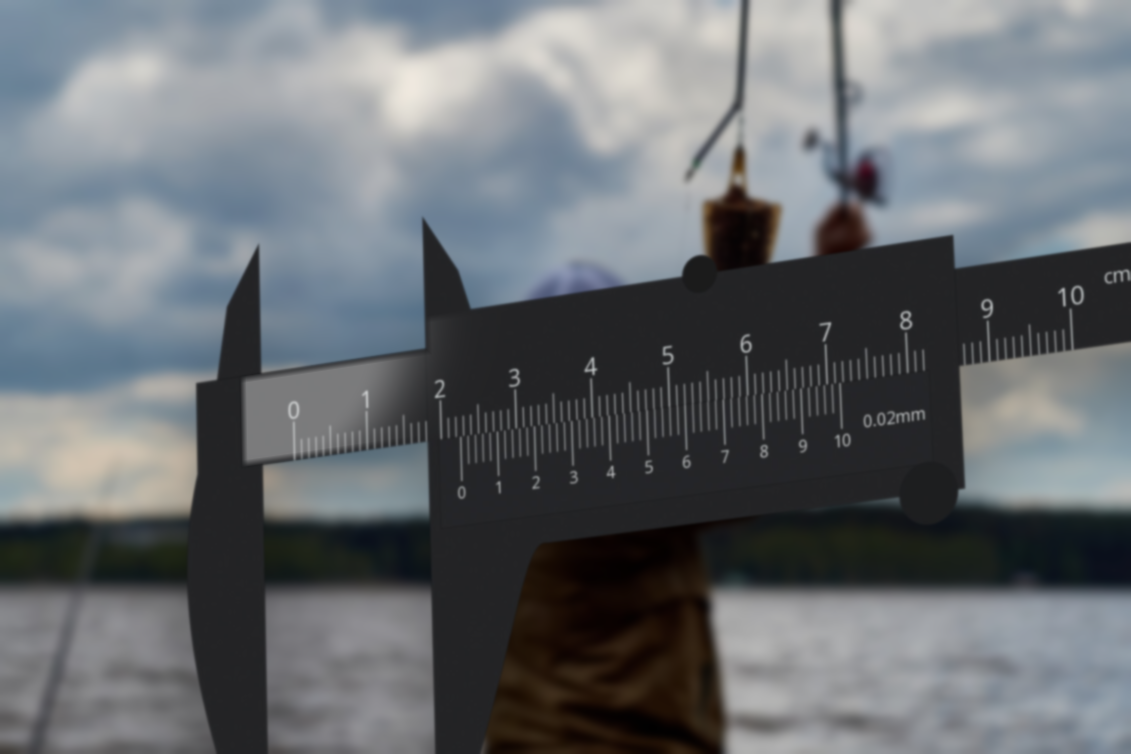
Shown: 22.6 mm
